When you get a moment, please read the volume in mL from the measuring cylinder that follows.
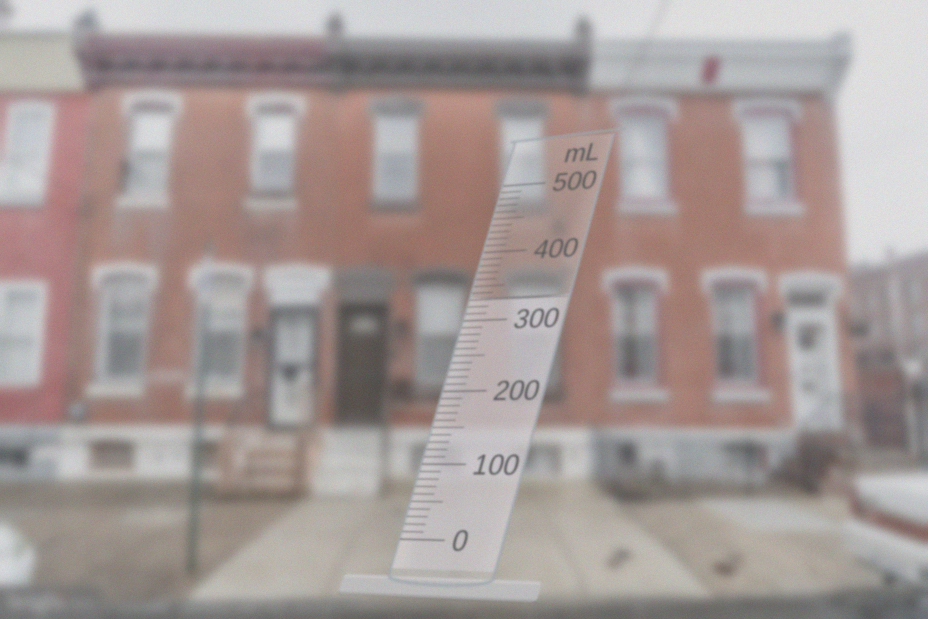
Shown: 330 mL
